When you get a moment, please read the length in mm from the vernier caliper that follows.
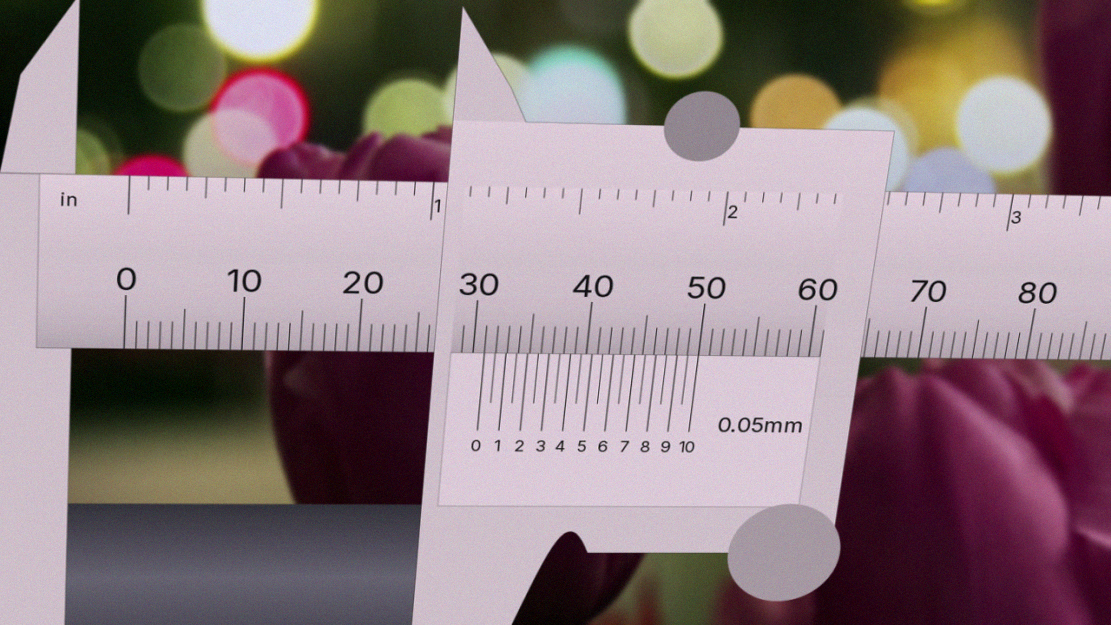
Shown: 31.0 mm
